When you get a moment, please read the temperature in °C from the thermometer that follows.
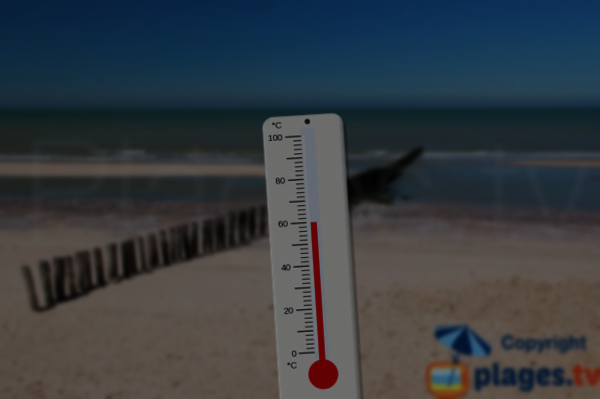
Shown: 60 °C
